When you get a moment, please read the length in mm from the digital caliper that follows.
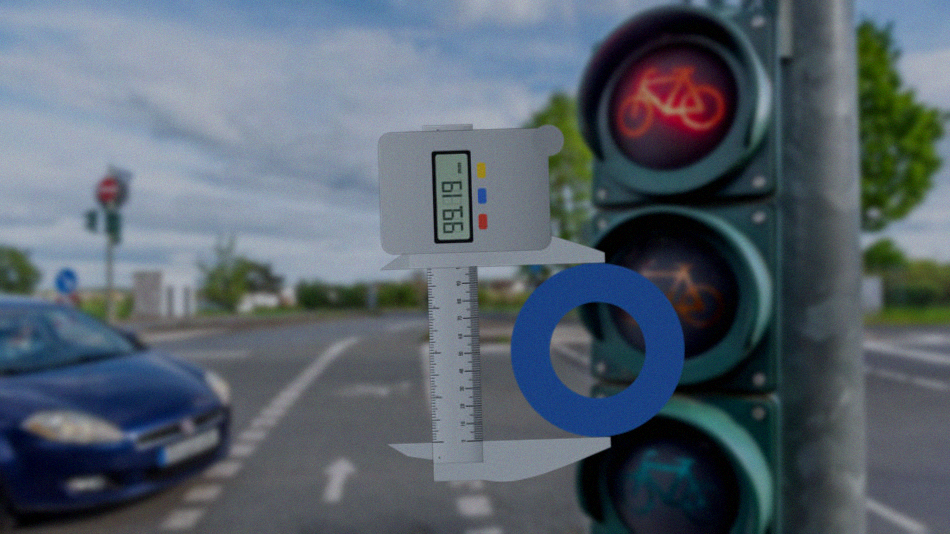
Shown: 99.19 mm
